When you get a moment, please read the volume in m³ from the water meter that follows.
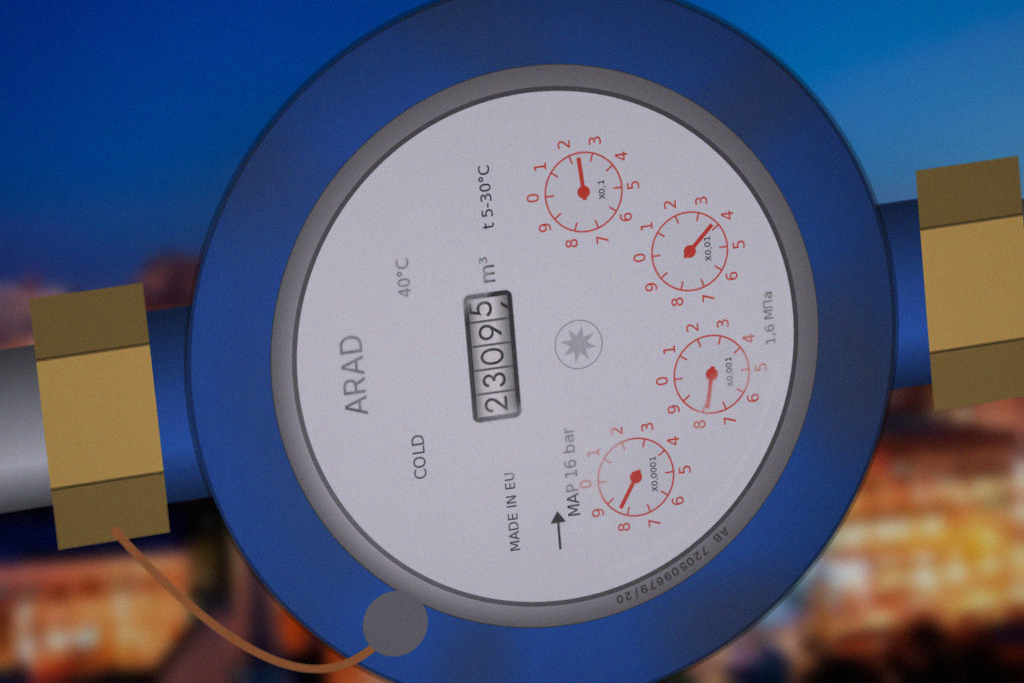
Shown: 23095.2378 m³
